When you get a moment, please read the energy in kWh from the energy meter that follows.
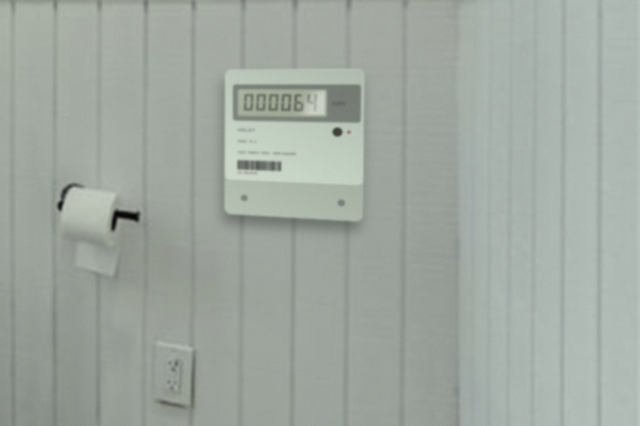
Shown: 64 kWh
